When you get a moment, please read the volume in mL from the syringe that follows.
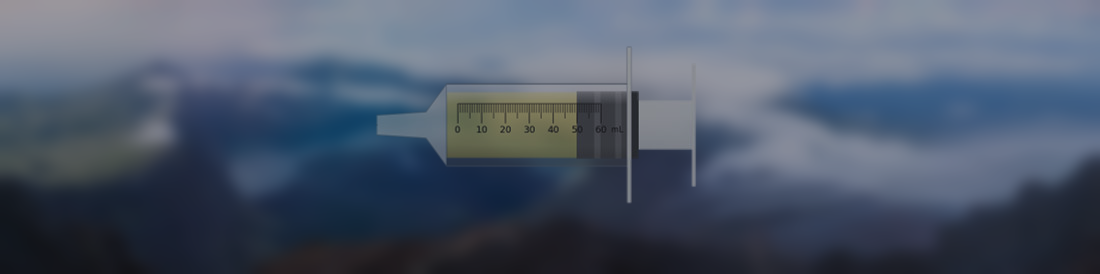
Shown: 50 mL
